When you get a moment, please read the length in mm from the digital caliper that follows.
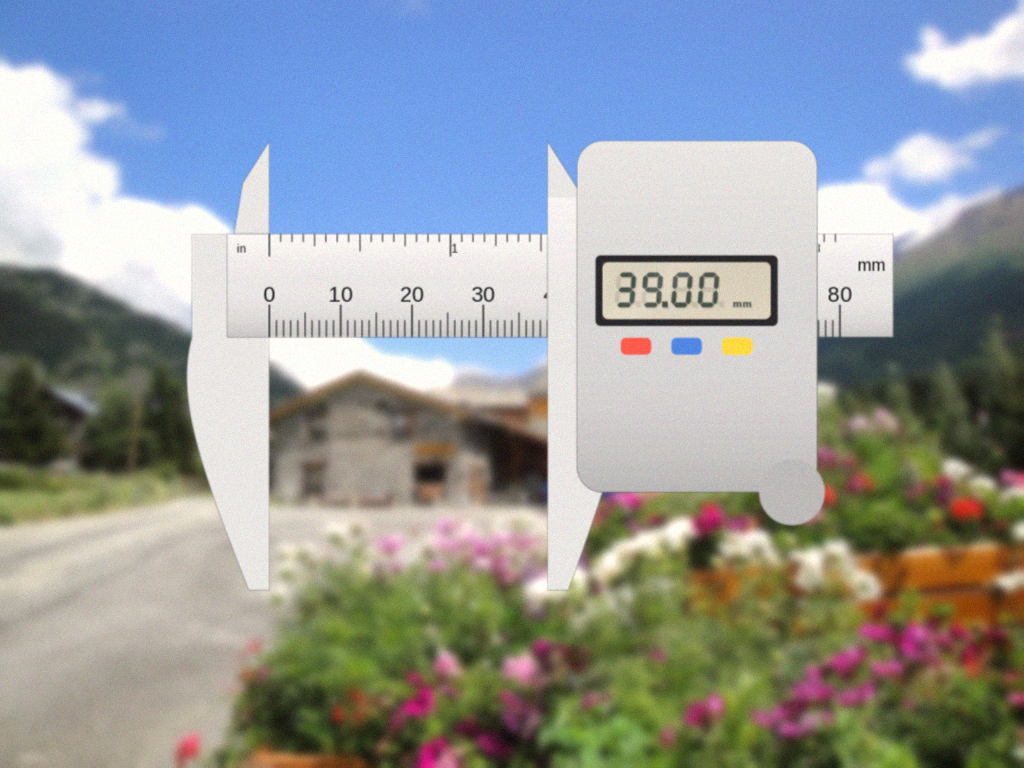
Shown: 39.00 mm
